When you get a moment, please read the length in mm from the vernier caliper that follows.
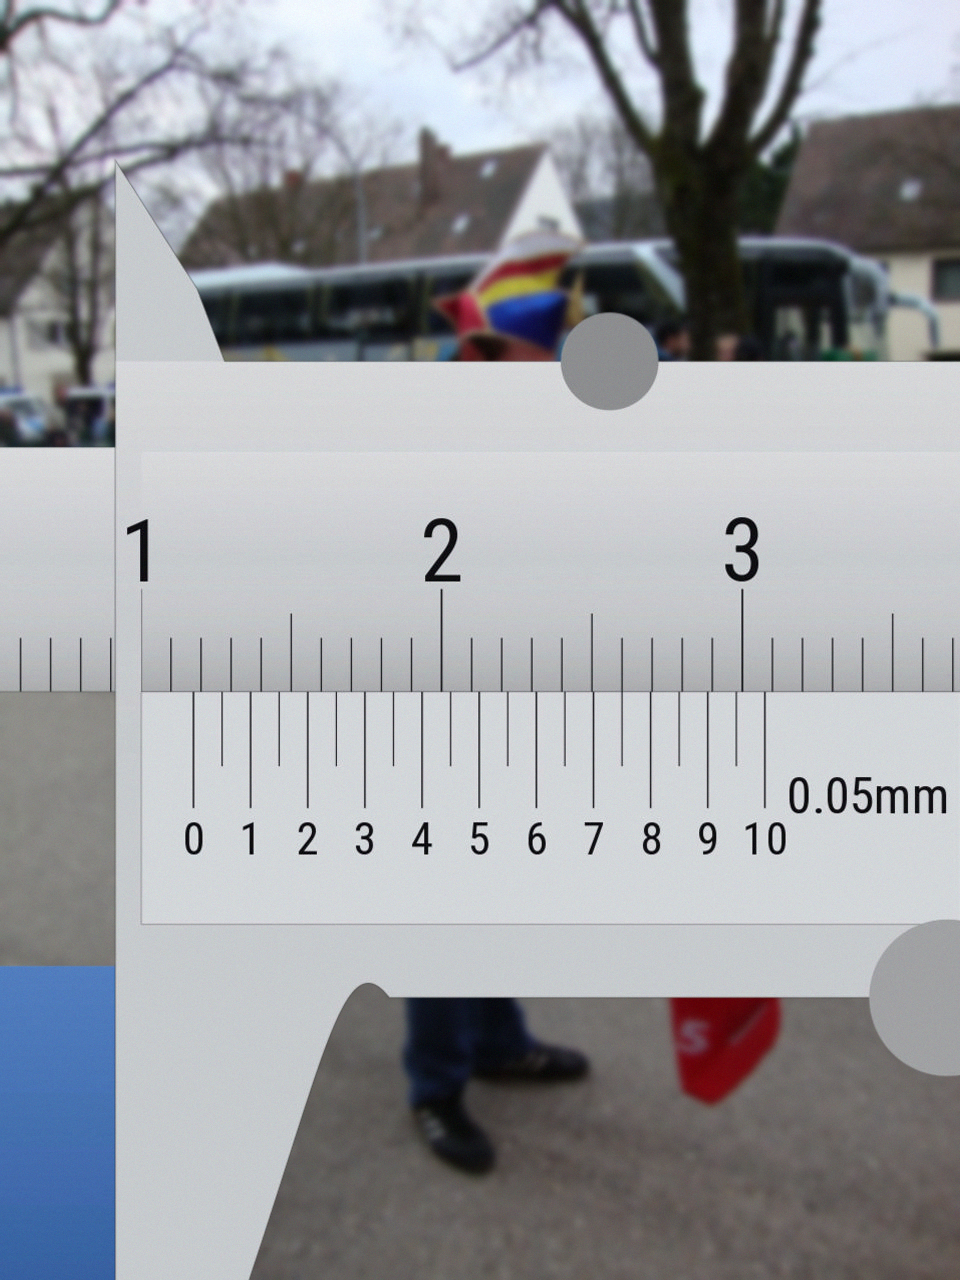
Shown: 11.75 mm
